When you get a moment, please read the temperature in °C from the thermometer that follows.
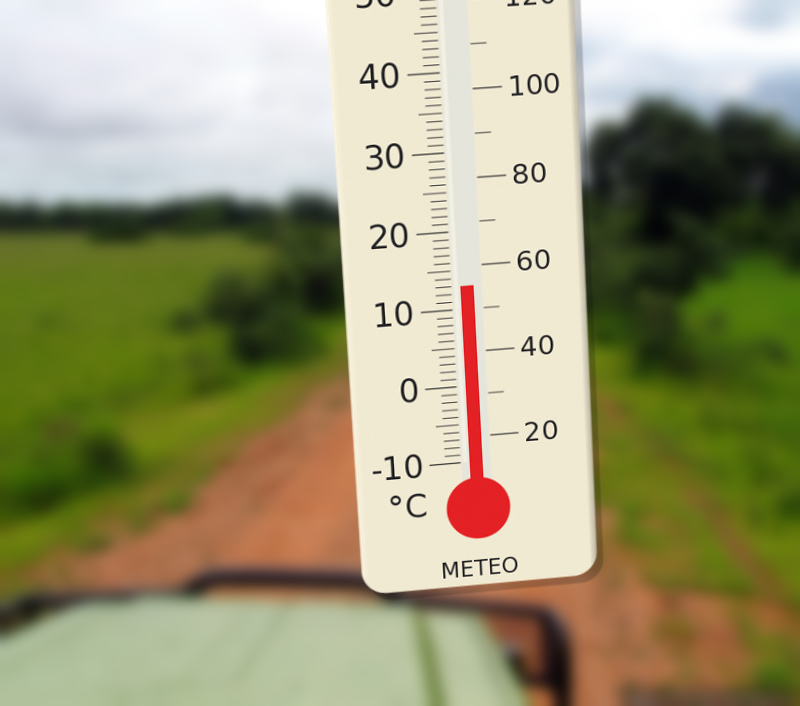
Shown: 13 °C
